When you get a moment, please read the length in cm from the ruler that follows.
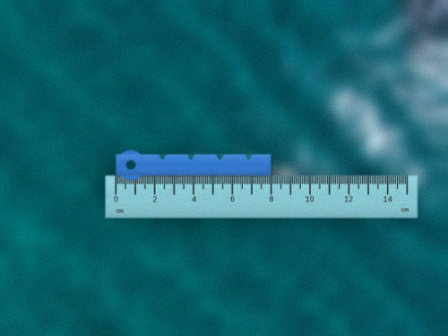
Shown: 8 cm
